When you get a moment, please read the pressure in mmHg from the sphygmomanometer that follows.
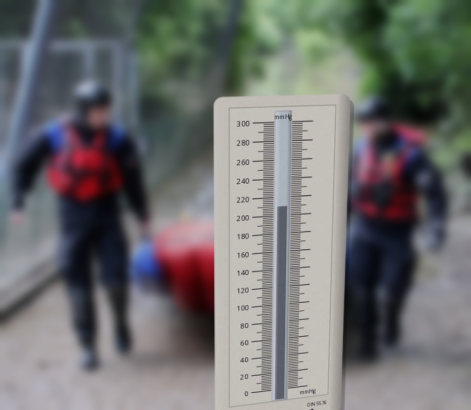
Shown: 210 mmHg
